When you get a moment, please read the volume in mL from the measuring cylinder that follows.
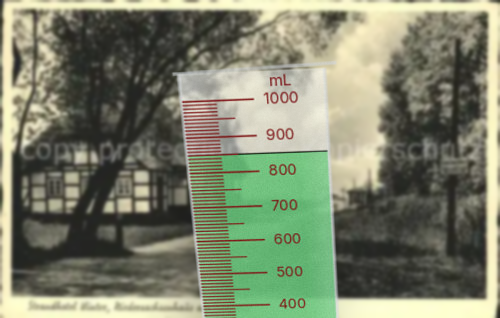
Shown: 850 mL
